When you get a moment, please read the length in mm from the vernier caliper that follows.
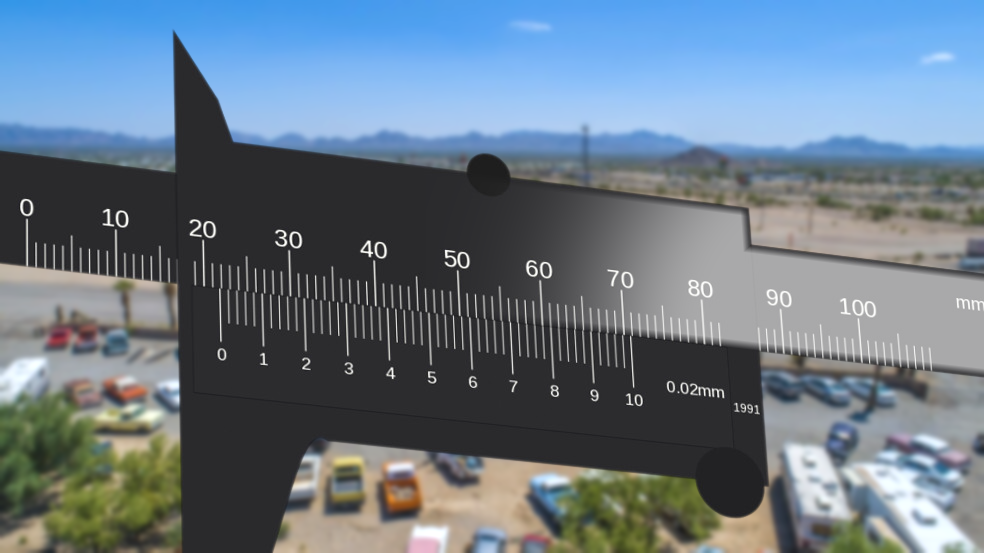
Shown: 21.8 mm
